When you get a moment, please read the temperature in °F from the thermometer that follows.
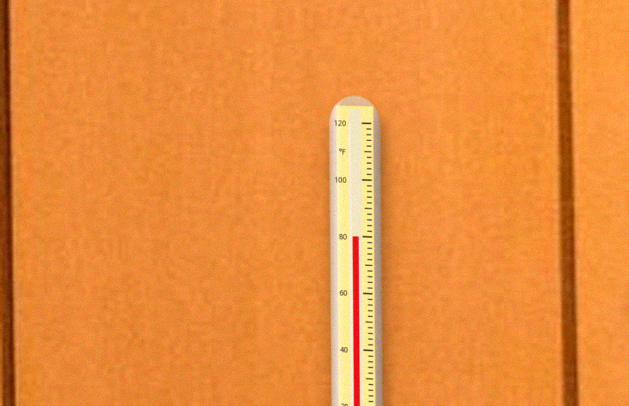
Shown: 80 °F
